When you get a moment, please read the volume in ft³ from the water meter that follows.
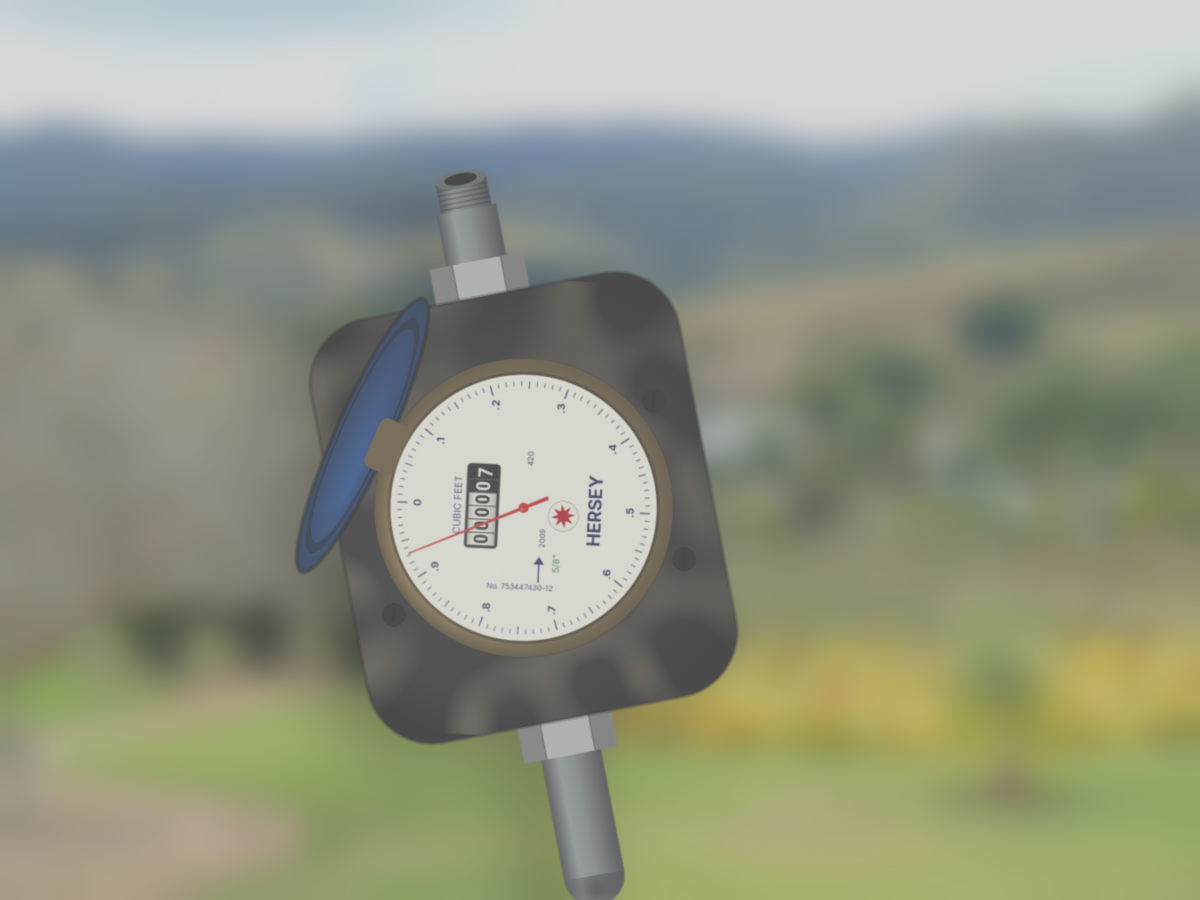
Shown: 6.93 ft³
